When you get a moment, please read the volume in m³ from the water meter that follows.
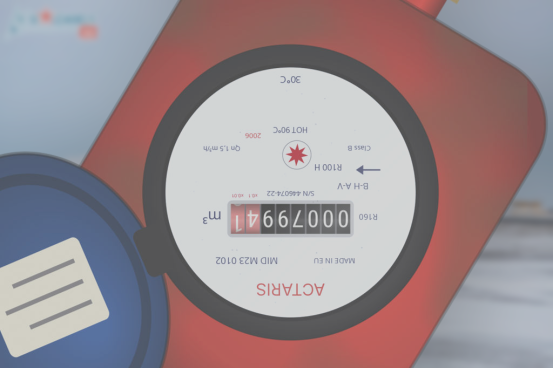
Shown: 799.41 m³
